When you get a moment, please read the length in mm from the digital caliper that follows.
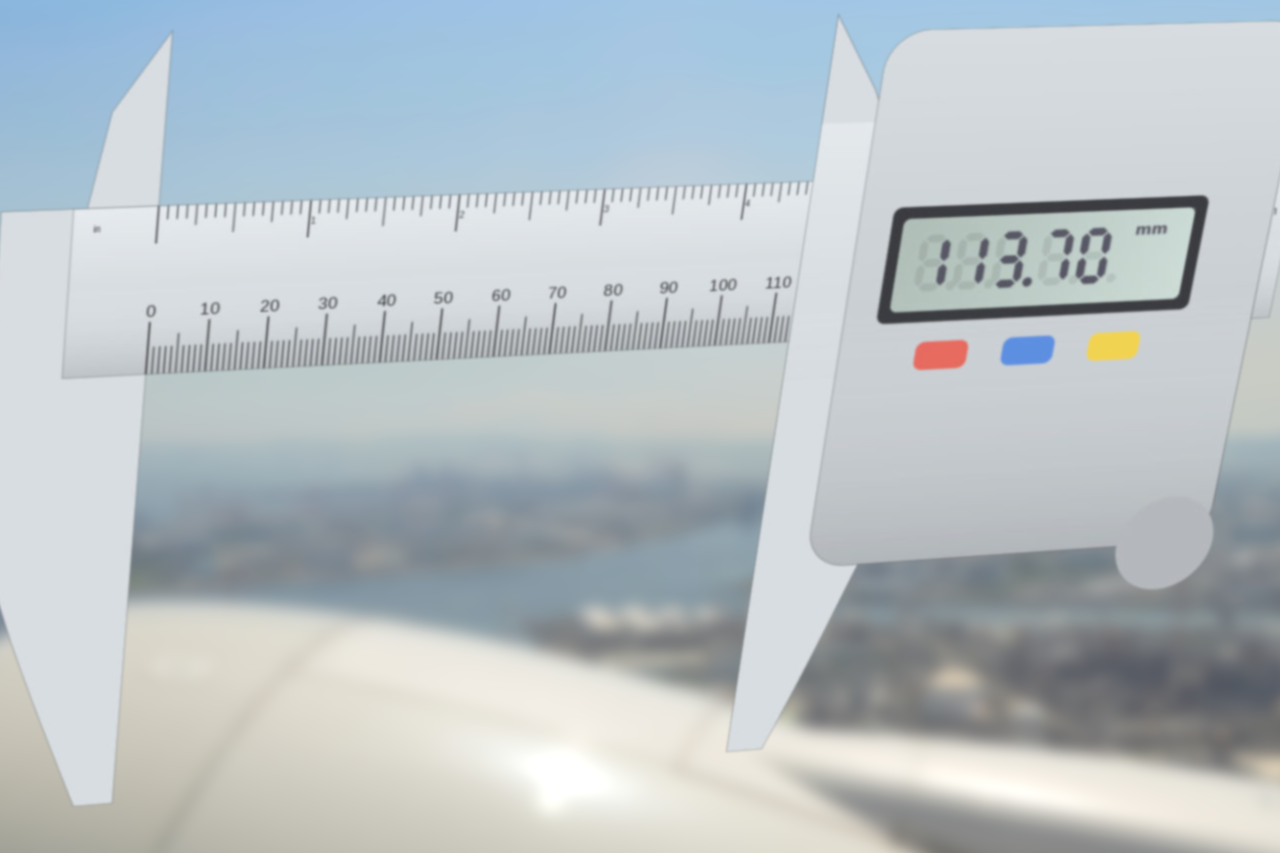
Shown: 113.70 mm
